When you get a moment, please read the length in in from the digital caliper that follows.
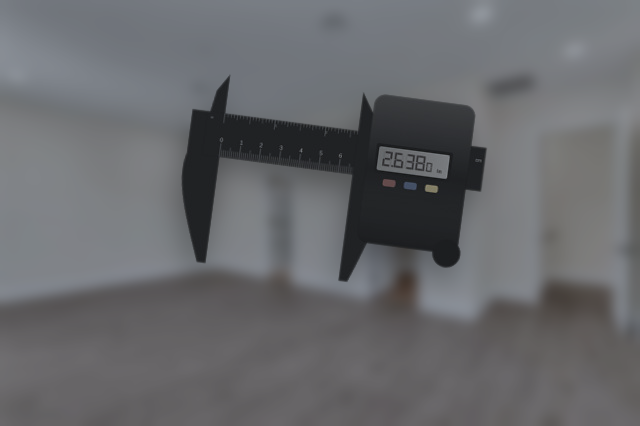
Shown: 2.6380 in
